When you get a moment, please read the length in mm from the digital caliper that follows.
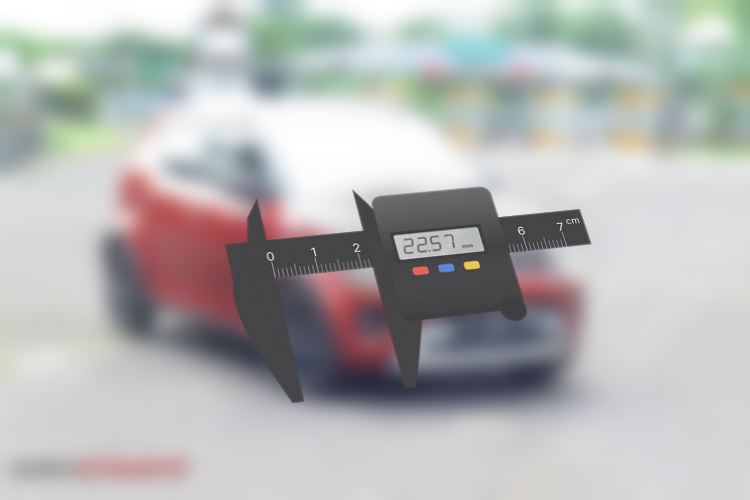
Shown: 22.57 mm
